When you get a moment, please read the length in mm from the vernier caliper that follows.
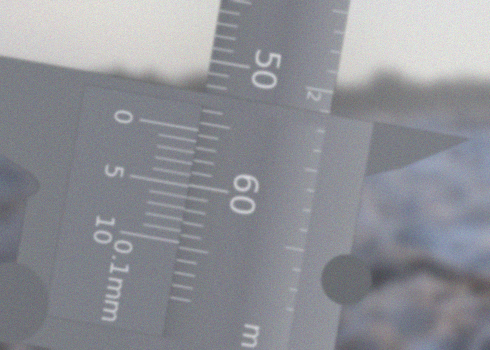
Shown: 55.6 mm
